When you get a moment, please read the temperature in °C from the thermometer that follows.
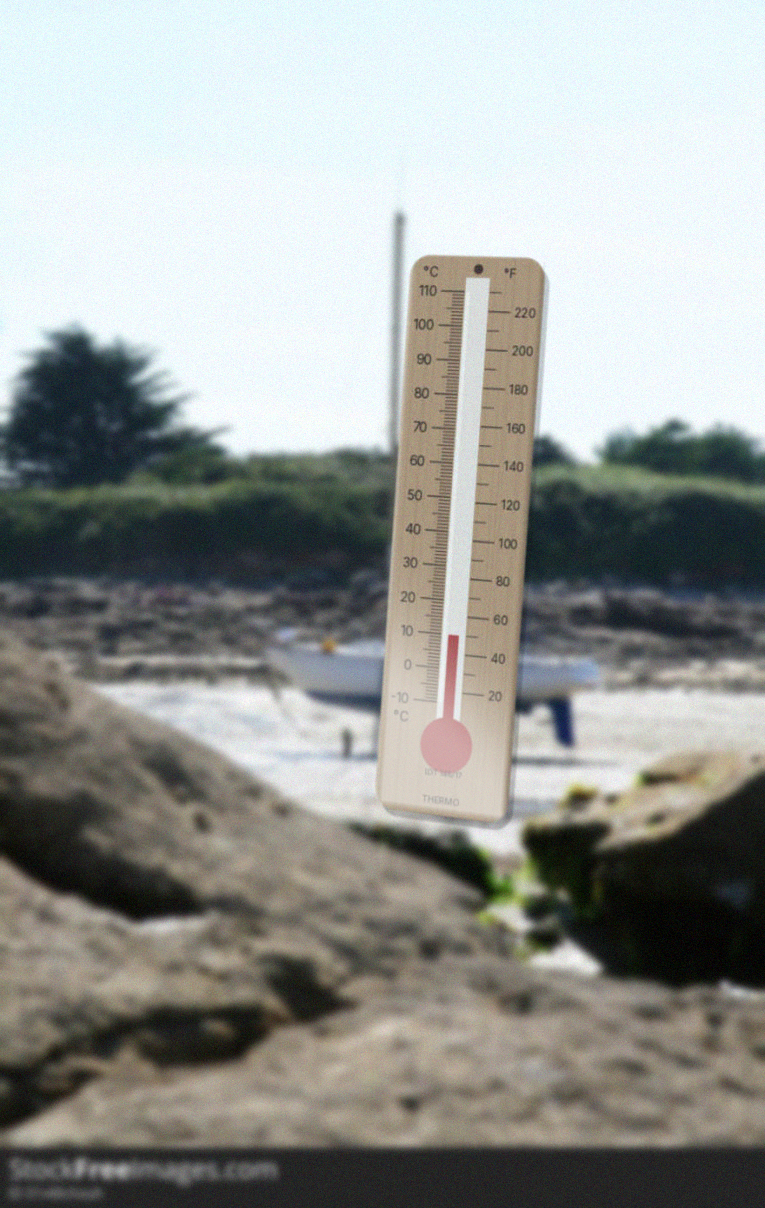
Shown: 10 °C
